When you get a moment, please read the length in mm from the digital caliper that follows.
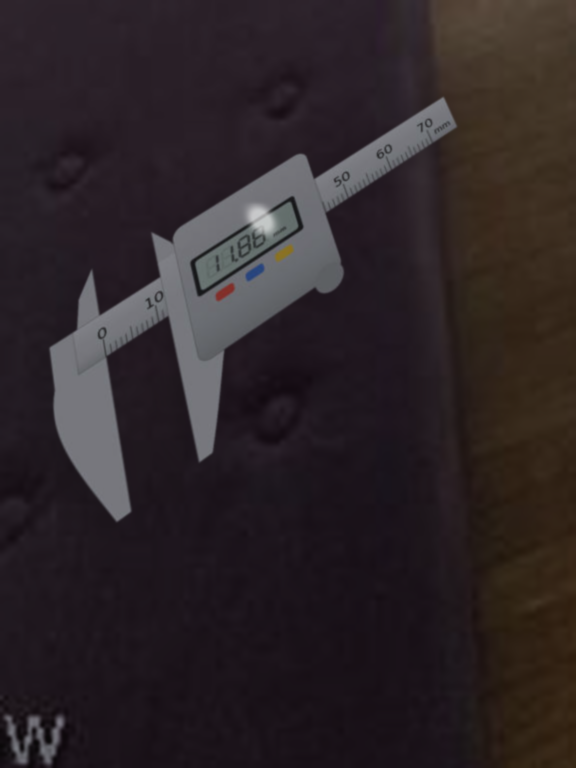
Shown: 11.88 mm
